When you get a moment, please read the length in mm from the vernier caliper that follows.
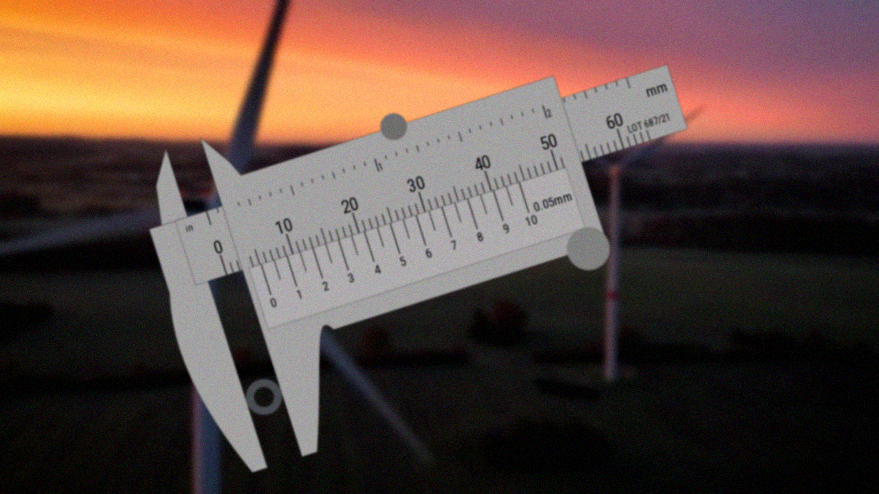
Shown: 5.2 mm
